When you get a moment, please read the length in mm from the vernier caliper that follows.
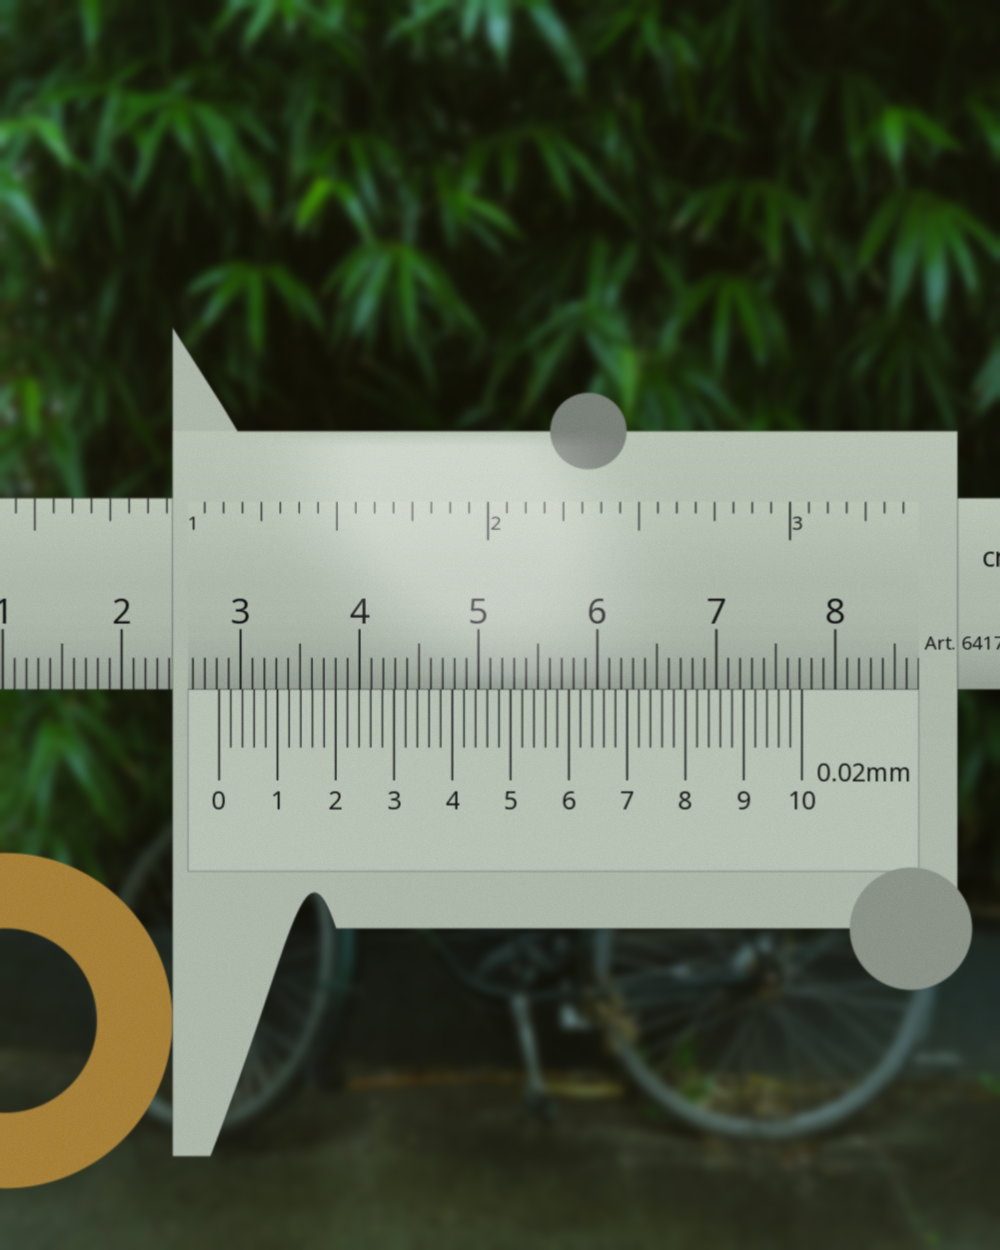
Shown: 28.2 mm
